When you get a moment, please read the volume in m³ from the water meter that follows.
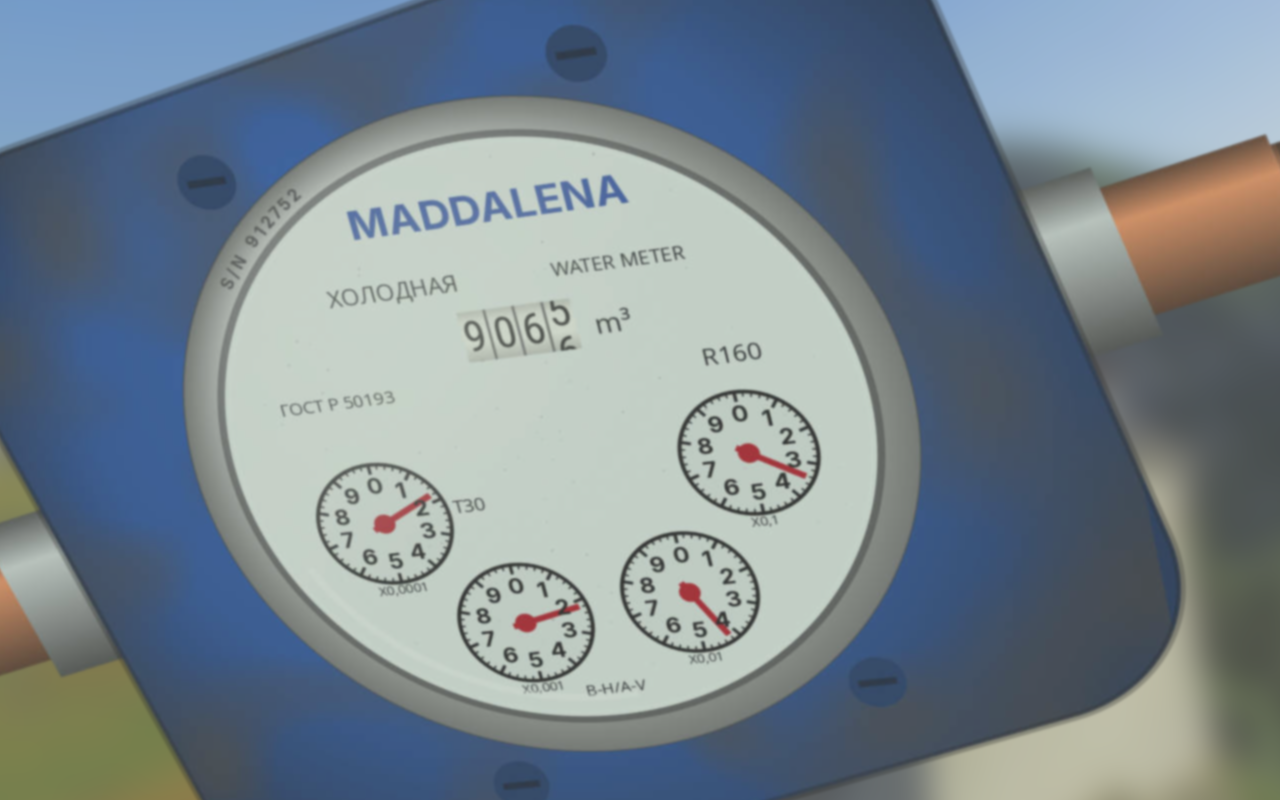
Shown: 9065.3421 m³
